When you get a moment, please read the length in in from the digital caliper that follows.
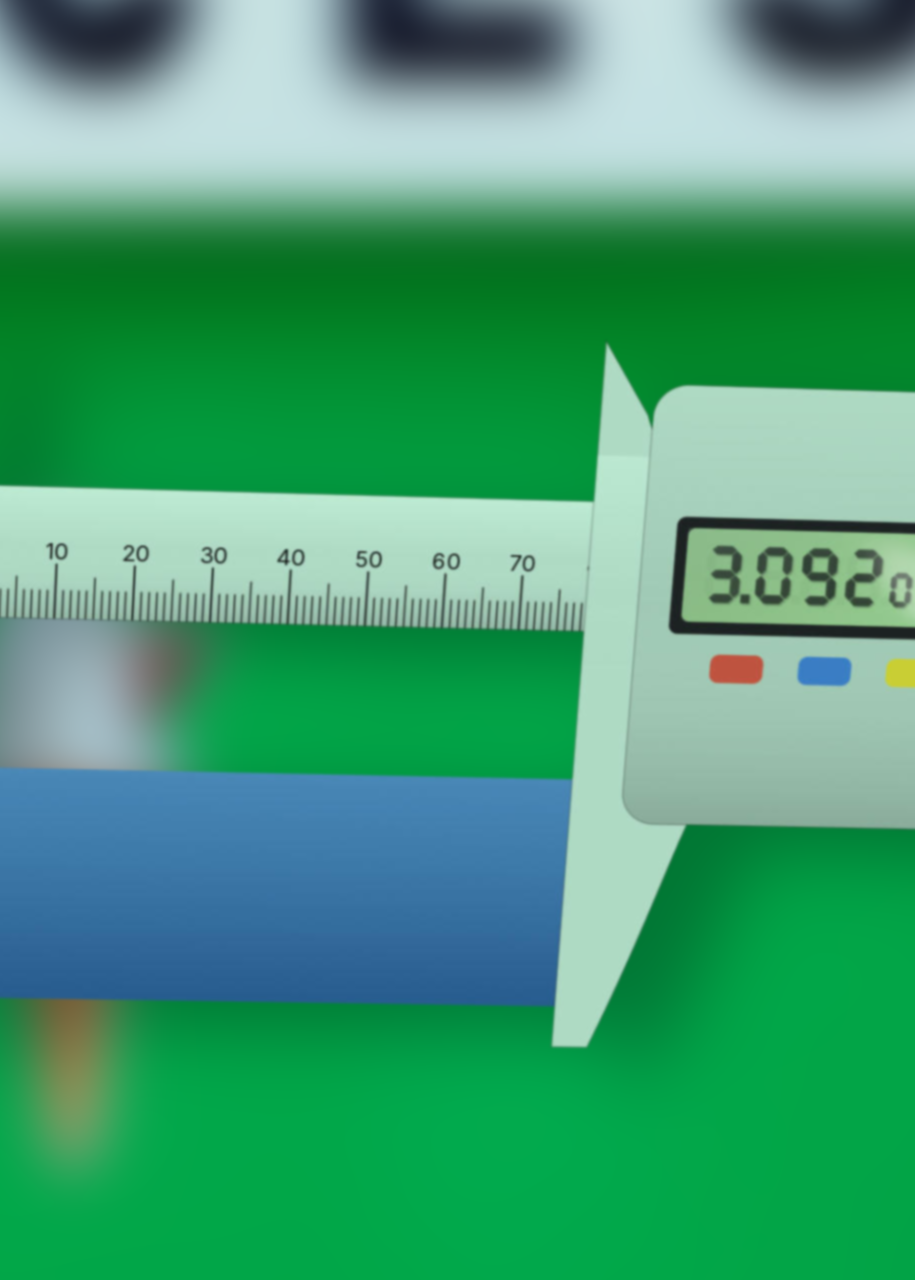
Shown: 3.0920 in
